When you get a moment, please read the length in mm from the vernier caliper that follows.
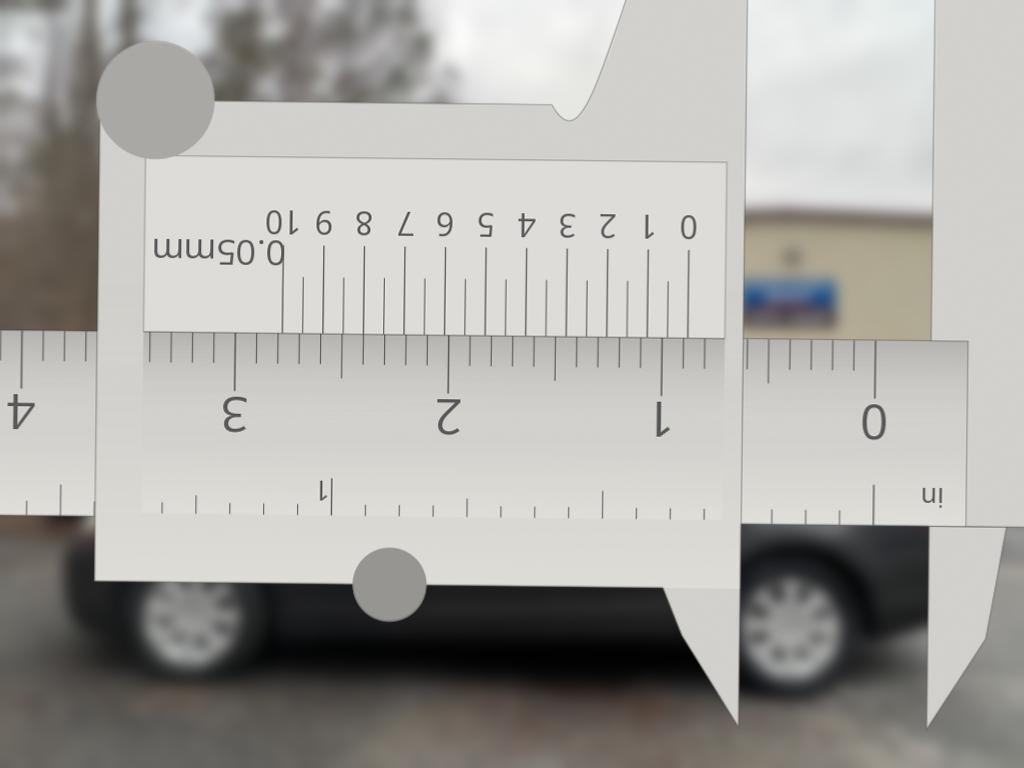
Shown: 8.8 mm
